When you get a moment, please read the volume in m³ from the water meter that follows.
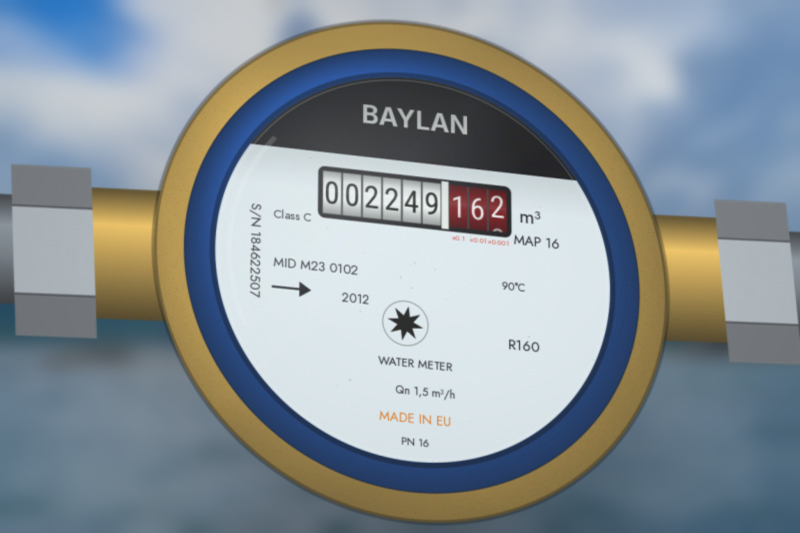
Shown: 2249.162 m³
